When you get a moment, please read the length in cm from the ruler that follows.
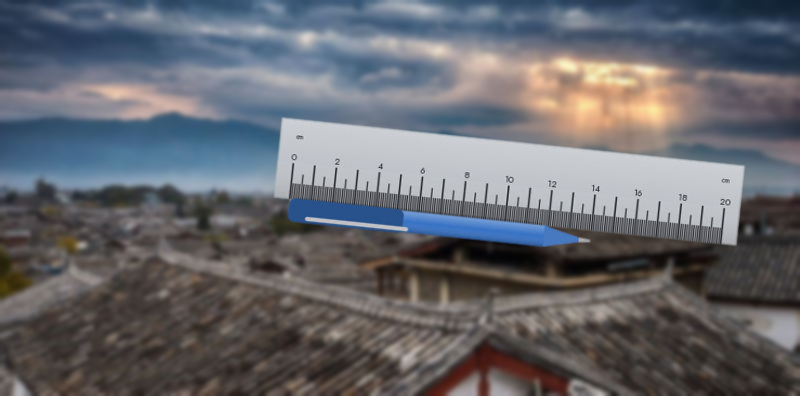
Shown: 14 cm
